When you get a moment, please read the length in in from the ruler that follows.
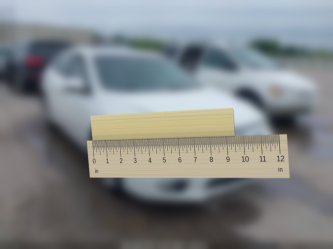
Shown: 9.5 in
